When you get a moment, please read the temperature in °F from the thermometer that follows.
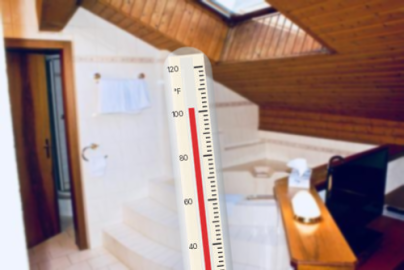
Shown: 102 °F
